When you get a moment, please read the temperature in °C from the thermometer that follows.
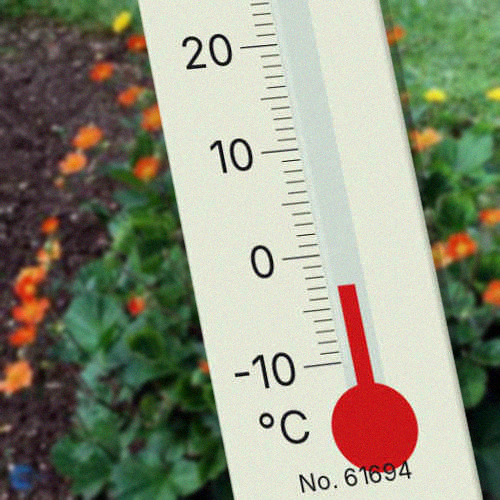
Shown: -3 °C
